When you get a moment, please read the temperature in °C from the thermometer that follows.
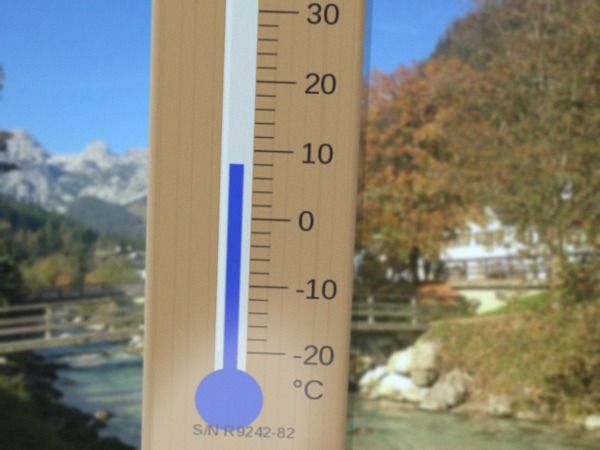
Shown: 8 °C
